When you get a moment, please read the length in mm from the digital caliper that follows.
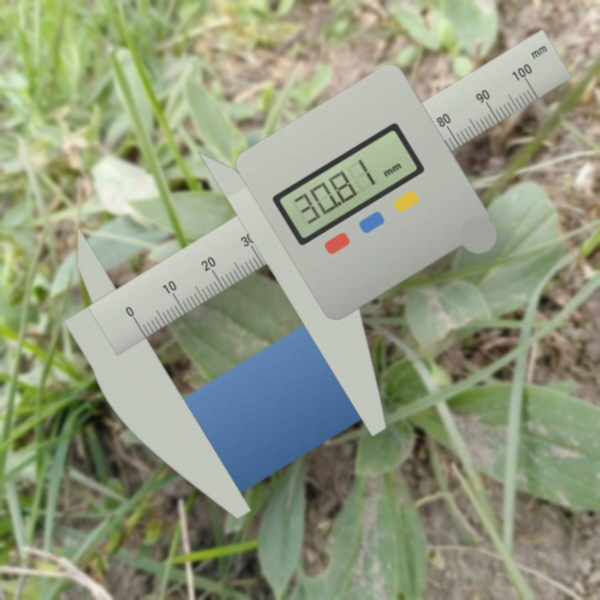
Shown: 30.81 mm
